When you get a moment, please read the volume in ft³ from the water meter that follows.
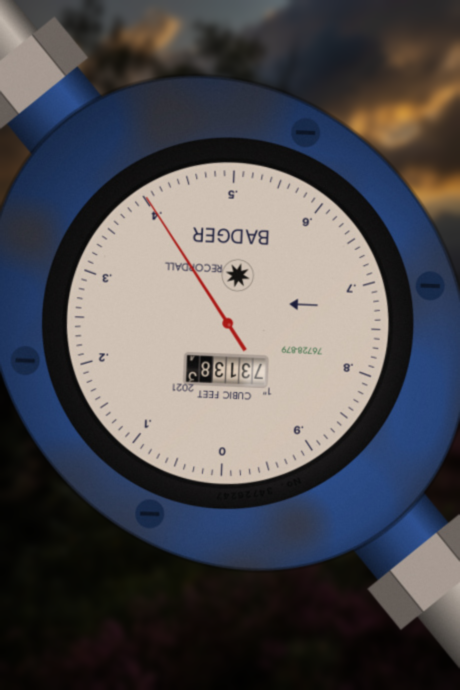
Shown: 731383.40 ft³
